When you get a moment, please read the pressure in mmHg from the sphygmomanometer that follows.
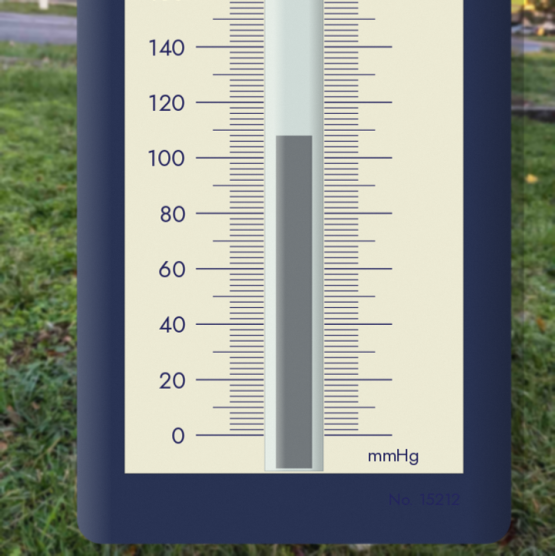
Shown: 108 mmHg
